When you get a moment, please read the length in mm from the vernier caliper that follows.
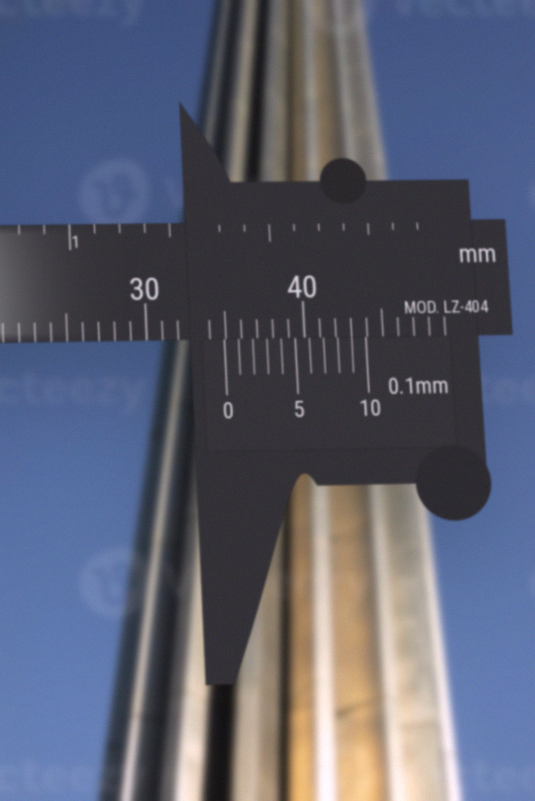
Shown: 34.9 mm
